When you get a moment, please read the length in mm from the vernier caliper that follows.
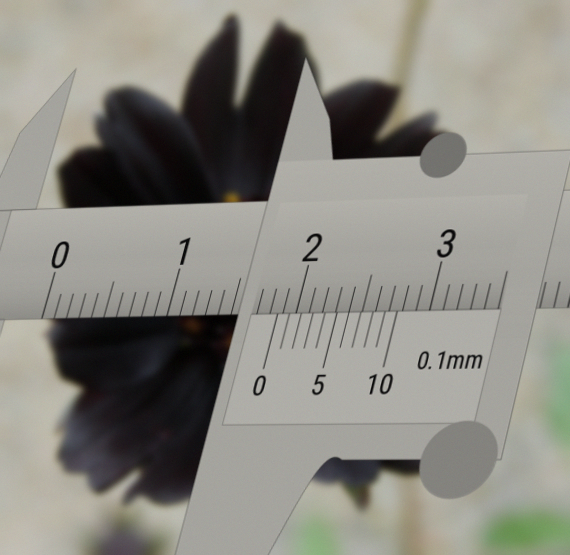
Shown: 18.6 mm
